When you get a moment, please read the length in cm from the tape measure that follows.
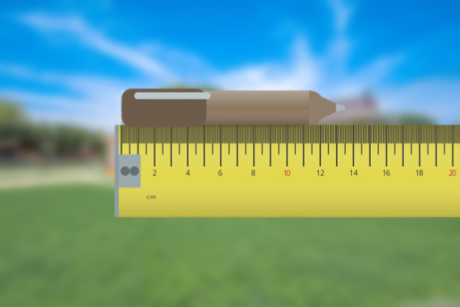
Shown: 13.5 cm
